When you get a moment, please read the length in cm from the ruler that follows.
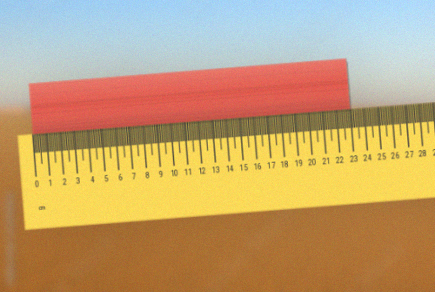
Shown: 23 cm
